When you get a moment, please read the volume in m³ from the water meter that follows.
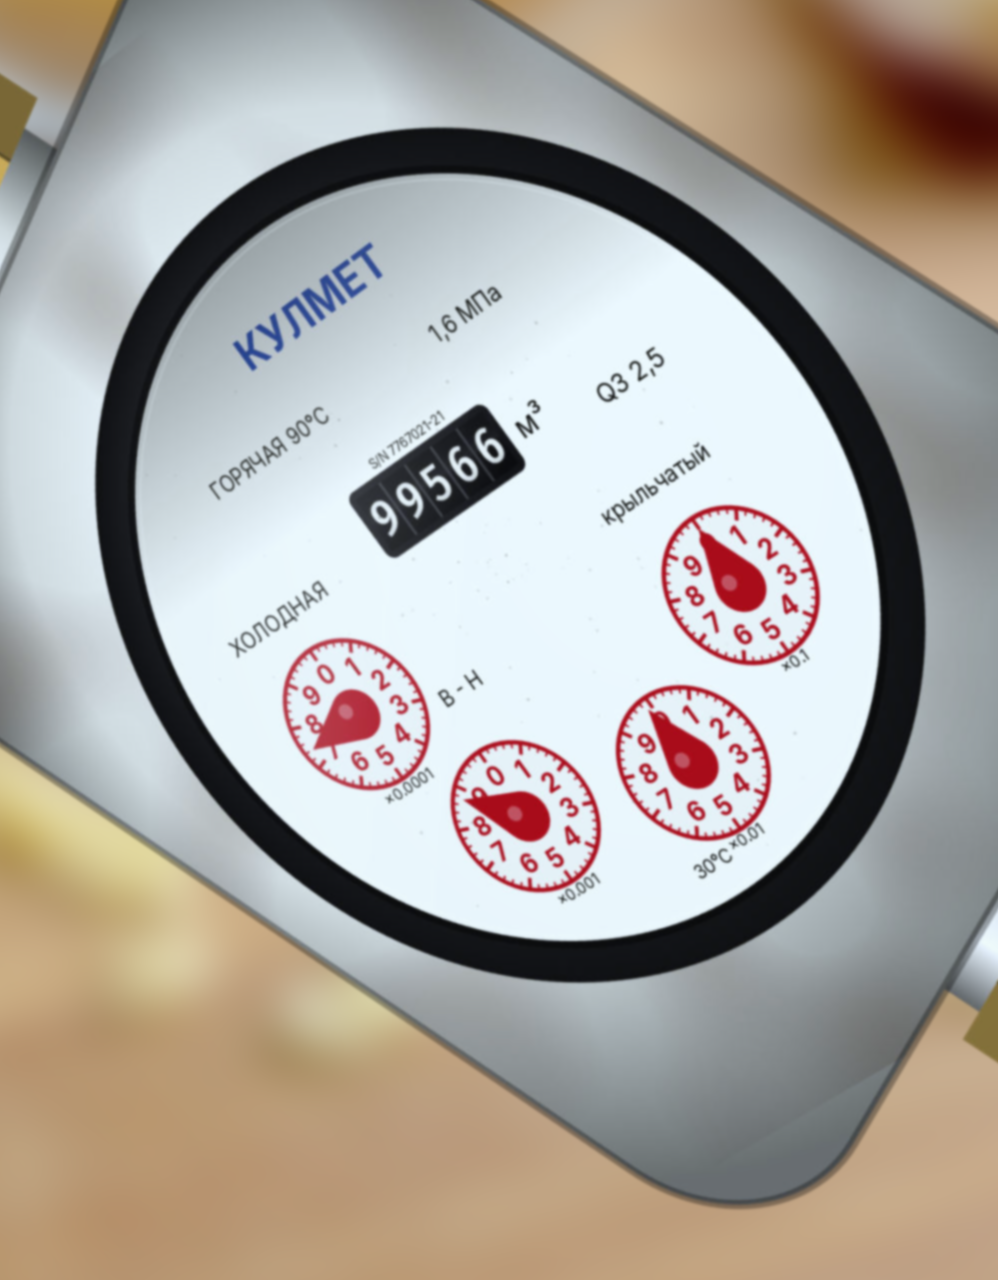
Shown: 99565.9987 m³
